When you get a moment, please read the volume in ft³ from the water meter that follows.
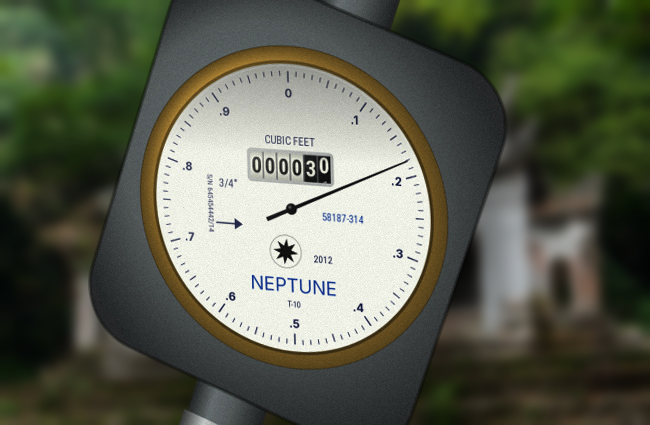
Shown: 30.18 ft³
